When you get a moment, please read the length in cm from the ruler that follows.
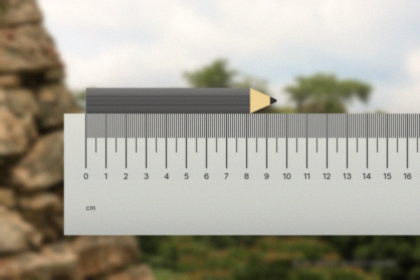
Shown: 9.5 cm
